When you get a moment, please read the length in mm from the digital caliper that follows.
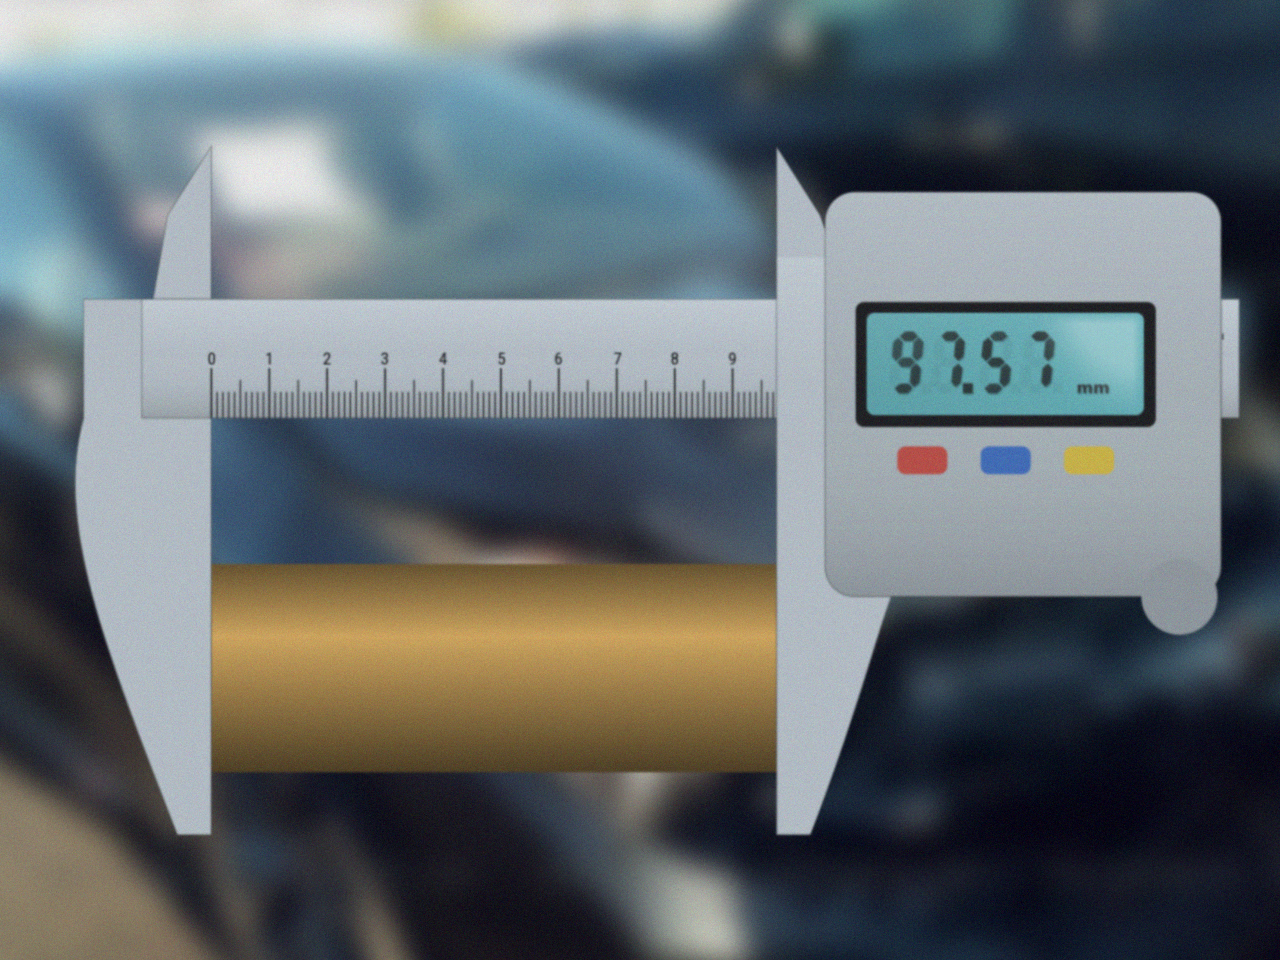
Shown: 97.57 mm
